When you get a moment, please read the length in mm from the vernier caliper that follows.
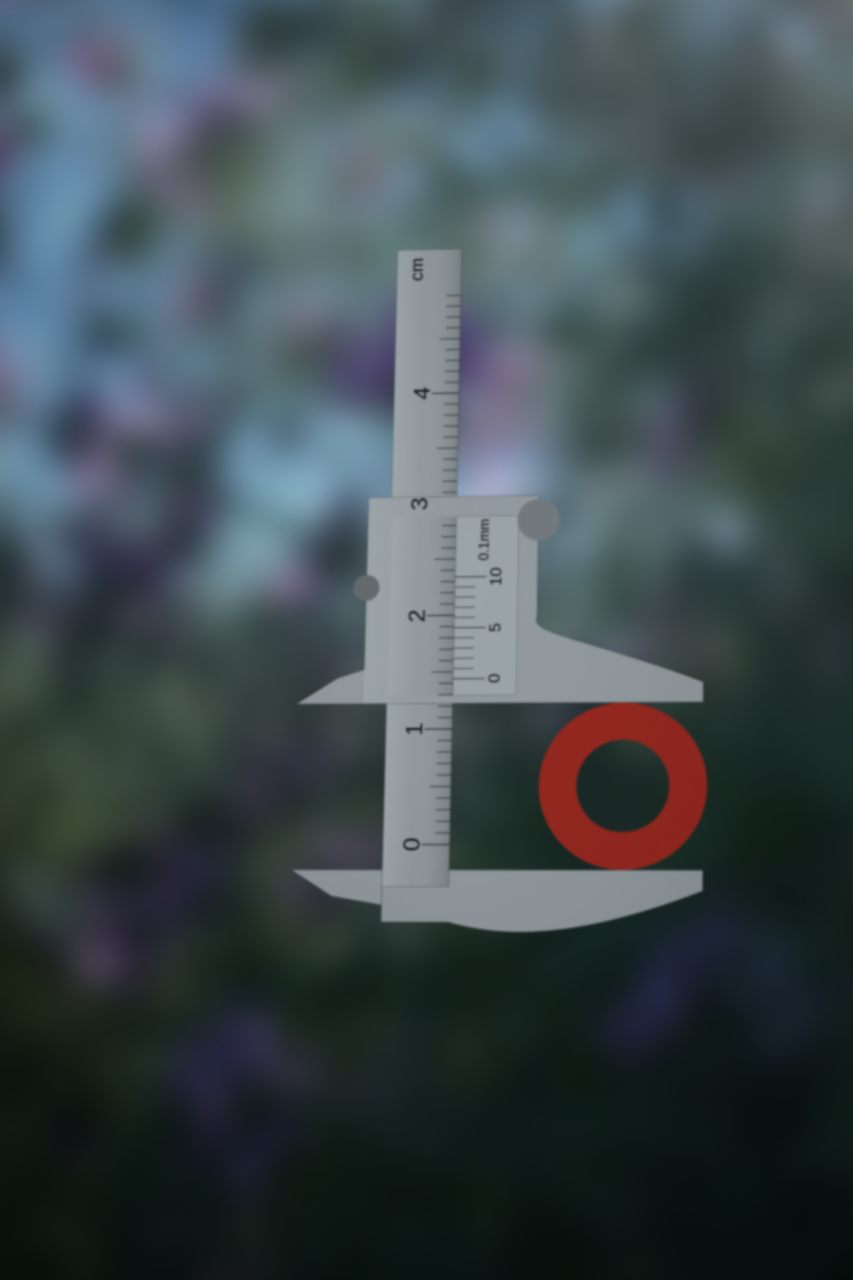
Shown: 14.4 mm
